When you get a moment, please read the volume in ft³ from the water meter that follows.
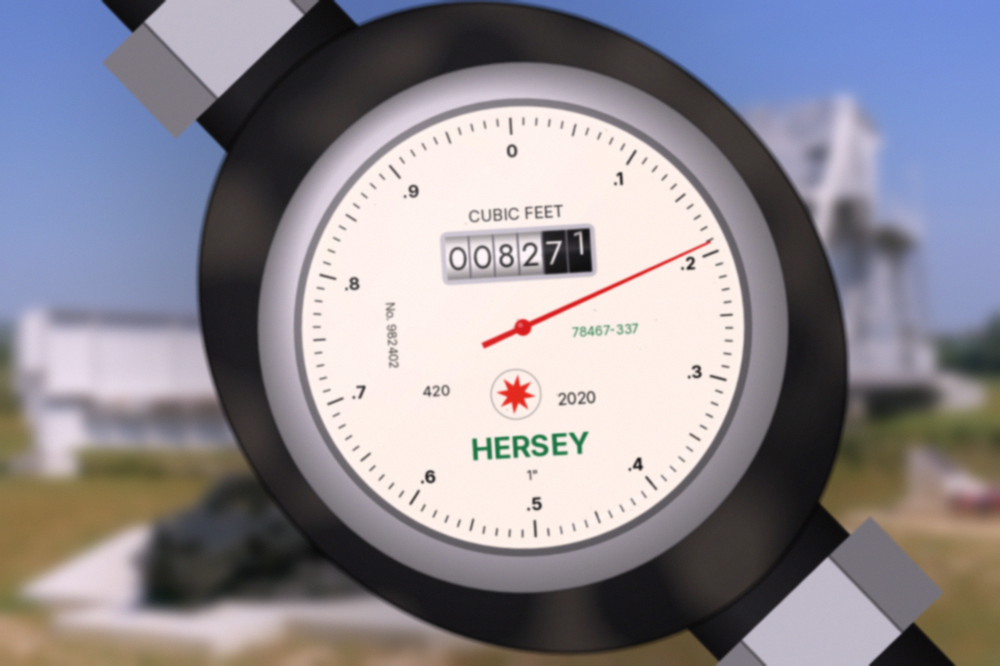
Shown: 8271.19 ft³
